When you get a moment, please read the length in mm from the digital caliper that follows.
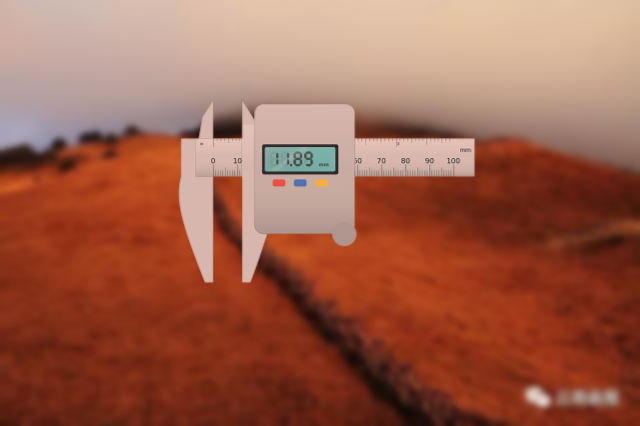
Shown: 11.89 mm
